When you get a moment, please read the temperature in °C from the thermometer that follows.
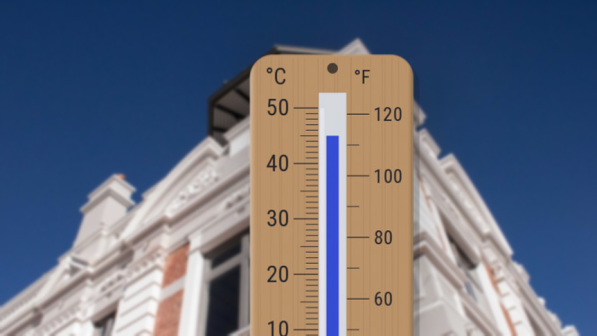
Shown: 45 °C
